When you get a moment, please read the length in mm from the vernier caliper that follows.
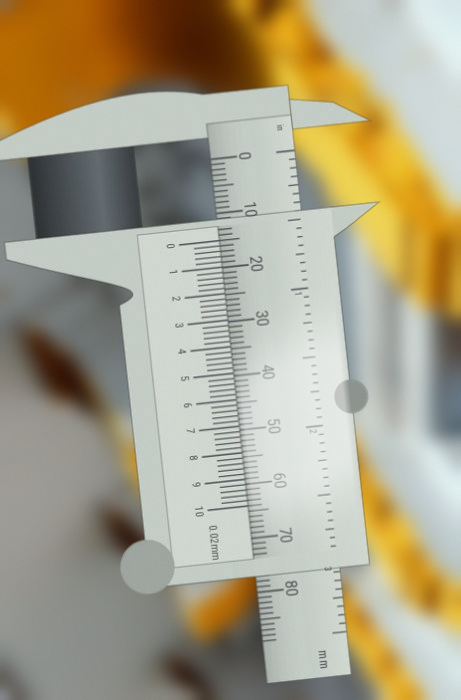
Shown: 15.0 mm
